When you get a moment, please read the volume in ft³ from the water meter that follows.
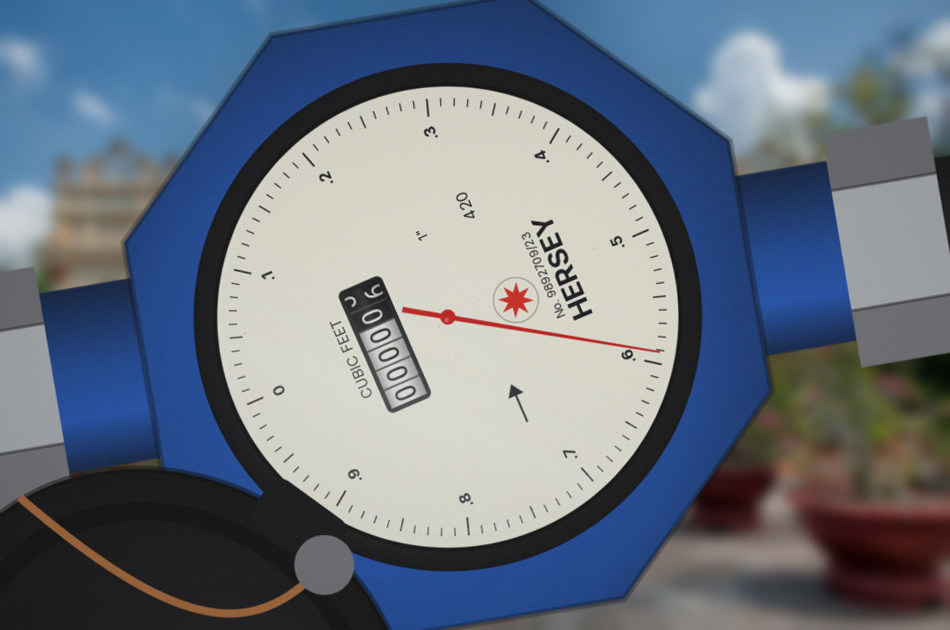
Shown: 5.59 ft³
